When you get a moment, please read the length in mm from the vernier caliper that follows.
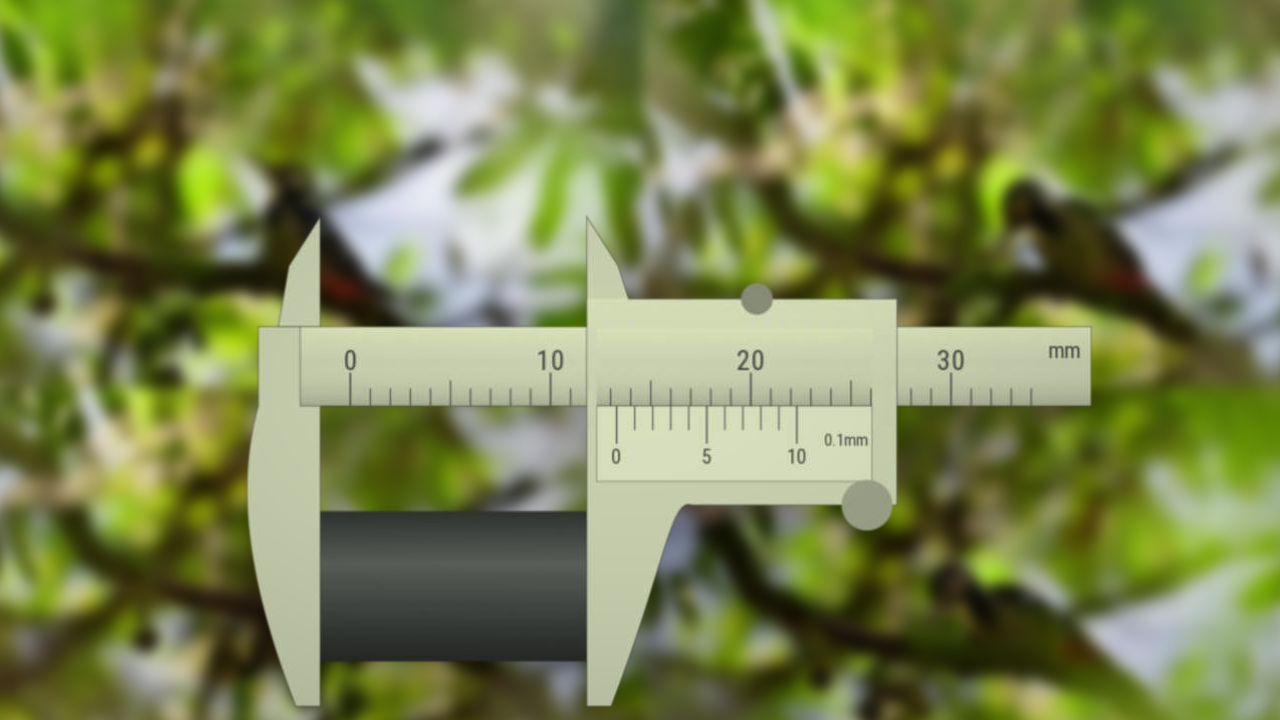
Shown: 13.3 mm
